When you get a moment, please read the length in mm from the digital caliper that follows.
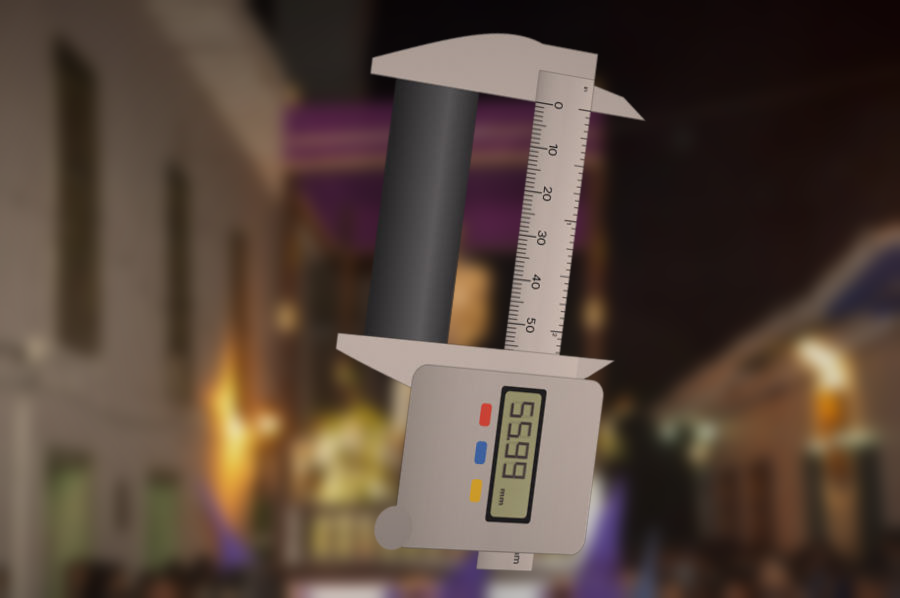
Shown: 55.99 mm
